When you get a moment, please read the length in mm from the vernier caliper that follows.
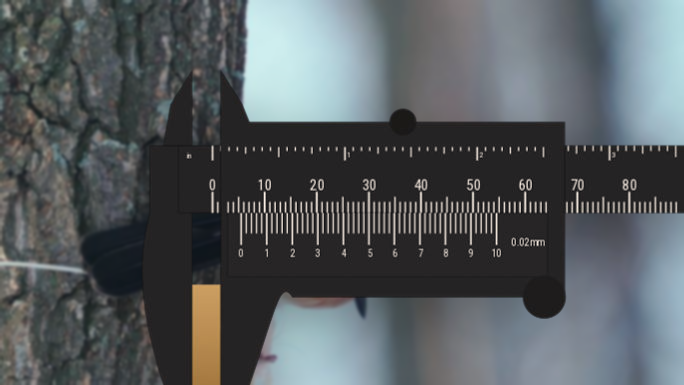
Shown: 5.5 mm
